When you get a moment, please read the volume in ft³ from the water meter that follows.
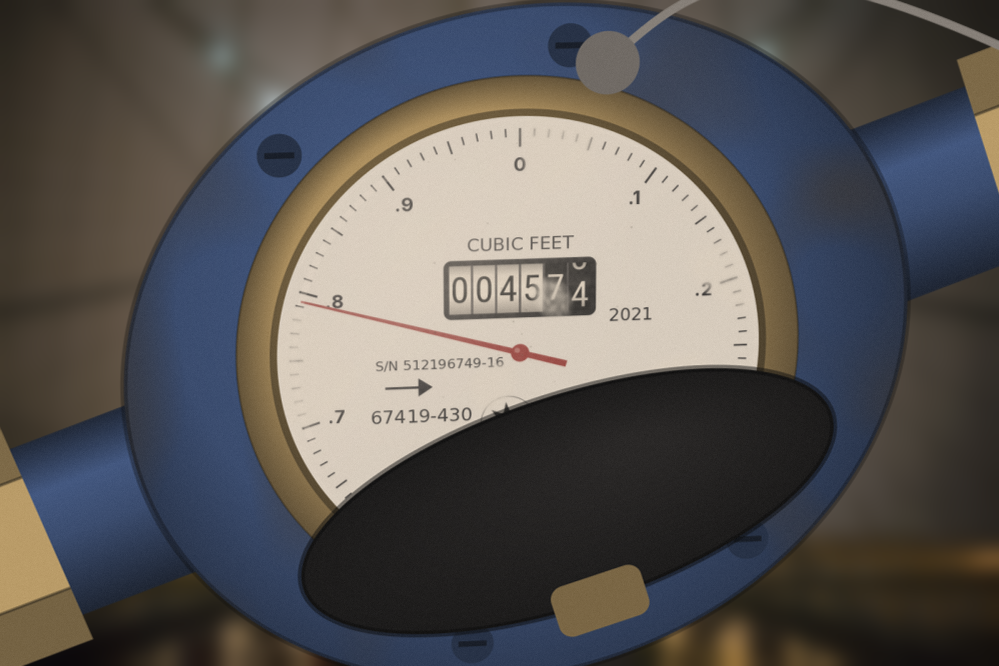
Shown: 4573.79 ft³
